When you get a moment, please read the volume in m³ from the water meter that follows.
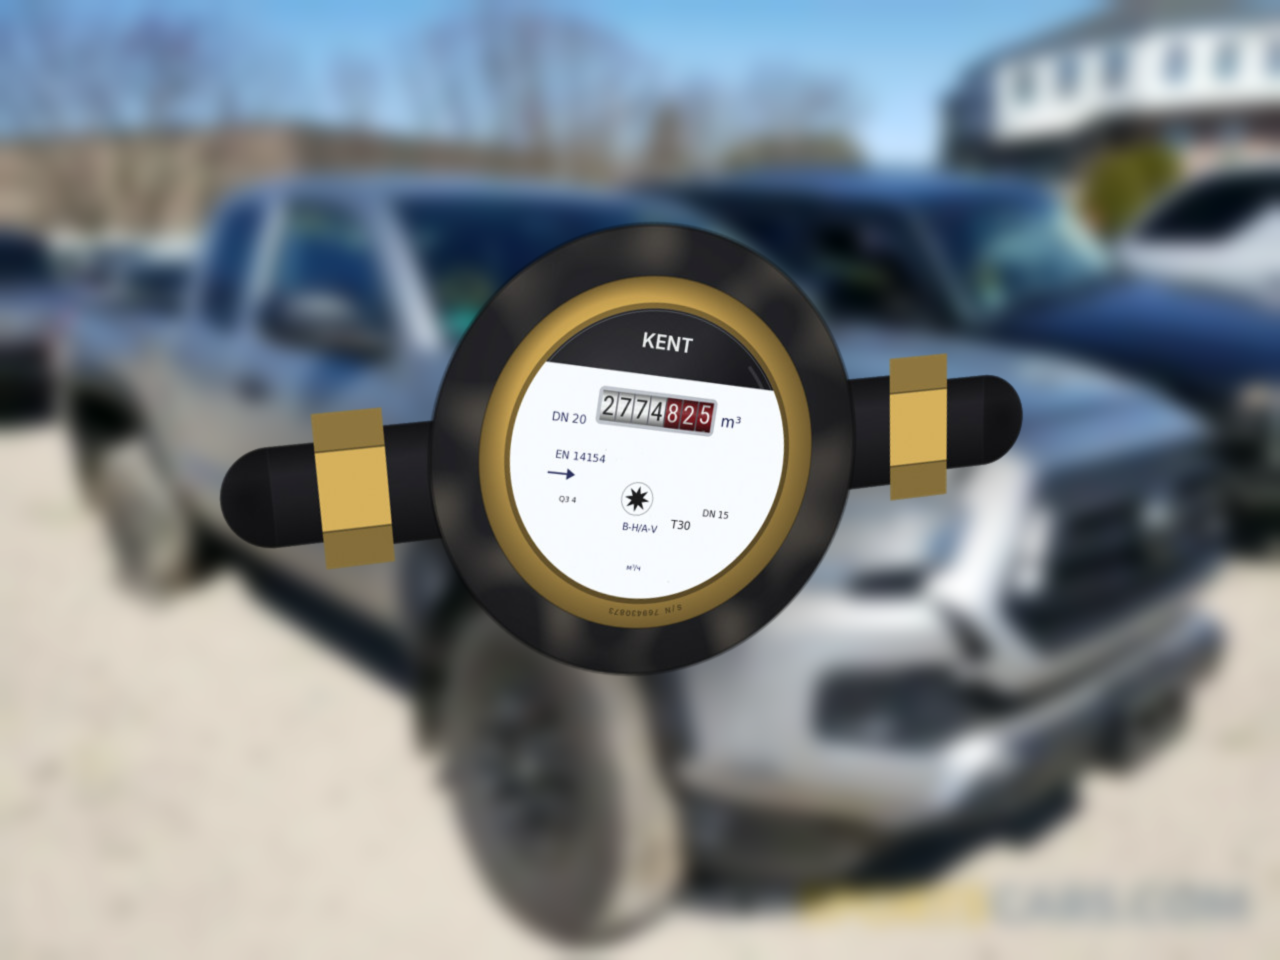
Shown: 2774.825 m³
